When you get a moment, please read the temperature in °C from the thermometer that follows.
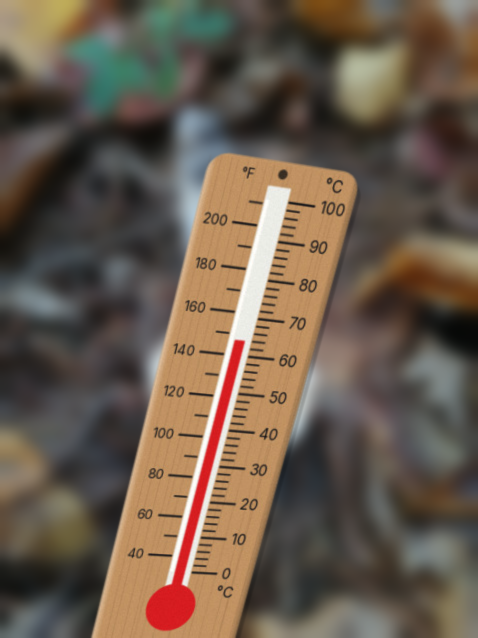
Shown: 64 °C
